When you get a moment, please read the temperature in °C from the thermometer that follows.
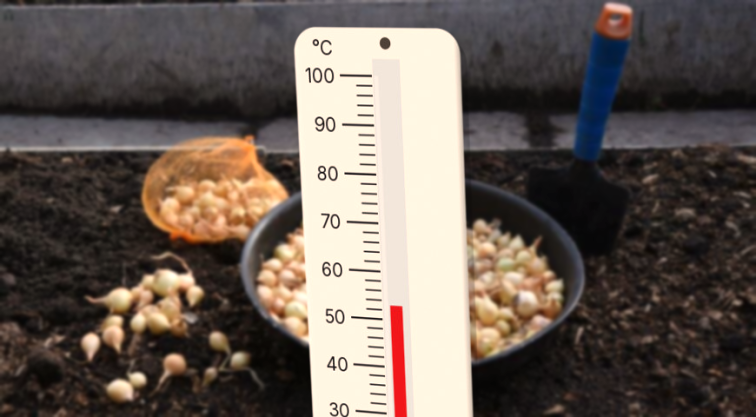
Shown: 53 °C
